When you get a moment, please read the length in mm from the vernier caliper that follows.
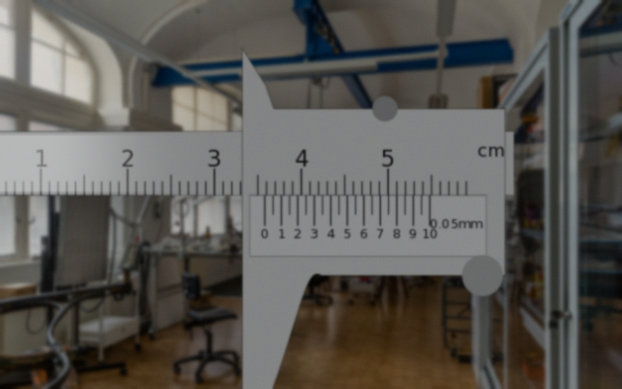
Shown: 35.8 mm
